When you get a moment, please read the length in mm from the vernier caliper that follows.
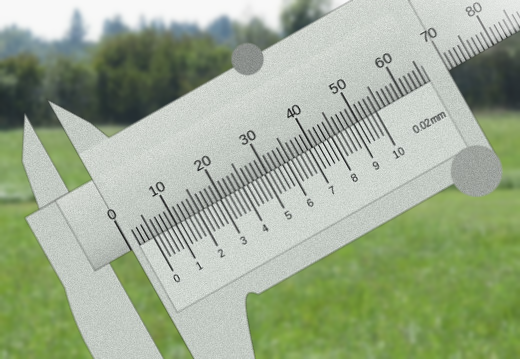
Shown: 5.0 mm
